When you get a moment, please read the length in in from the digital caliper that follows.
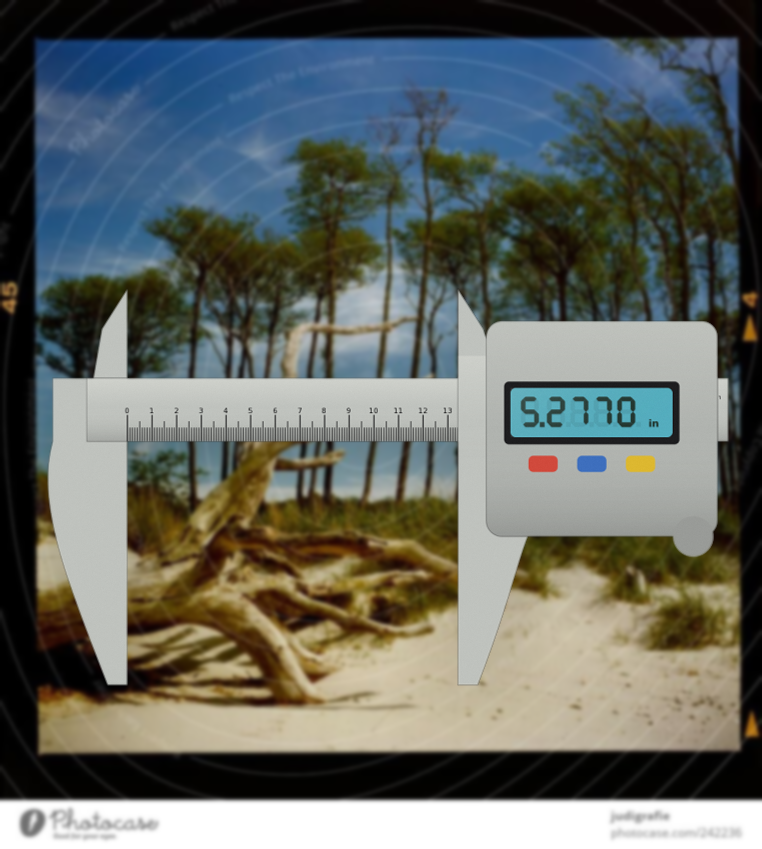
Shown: 5.2770 in
